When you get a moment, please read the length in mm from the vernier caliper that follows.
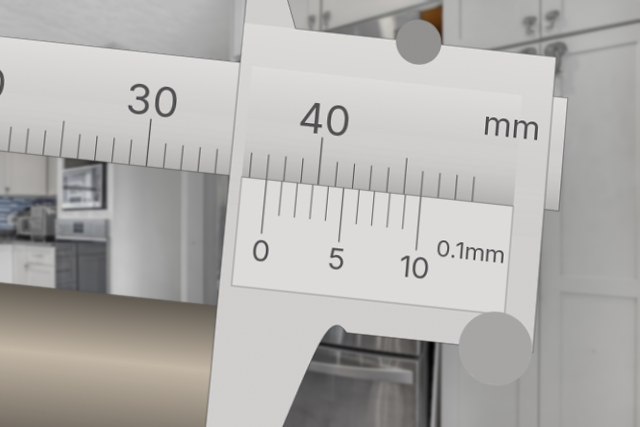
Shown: 37.0 mm
